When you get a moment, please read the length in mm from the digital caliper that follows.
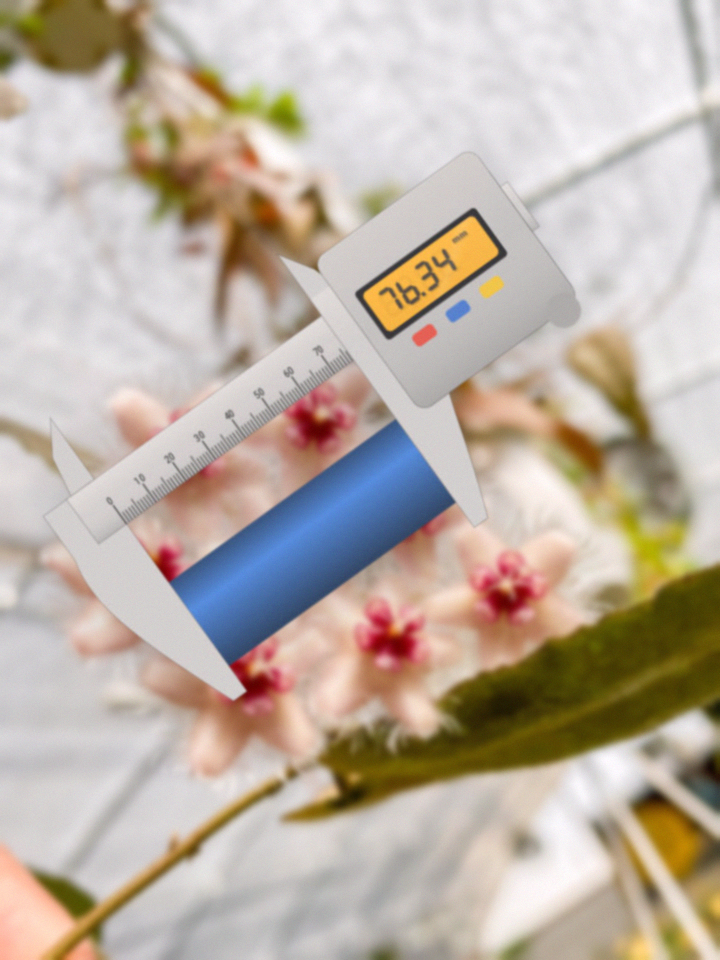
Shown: 76.34 mm
